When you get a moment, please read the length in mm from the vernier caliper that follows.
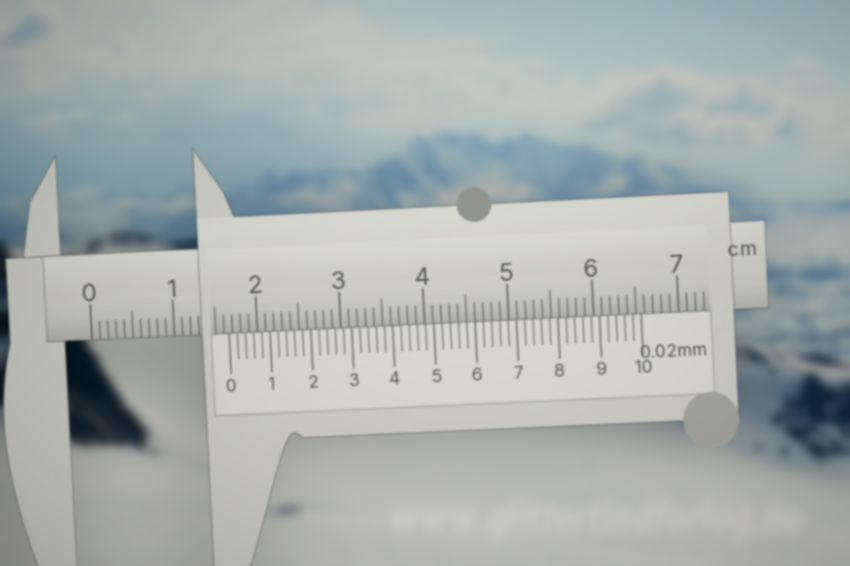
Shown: 16.6 mm
